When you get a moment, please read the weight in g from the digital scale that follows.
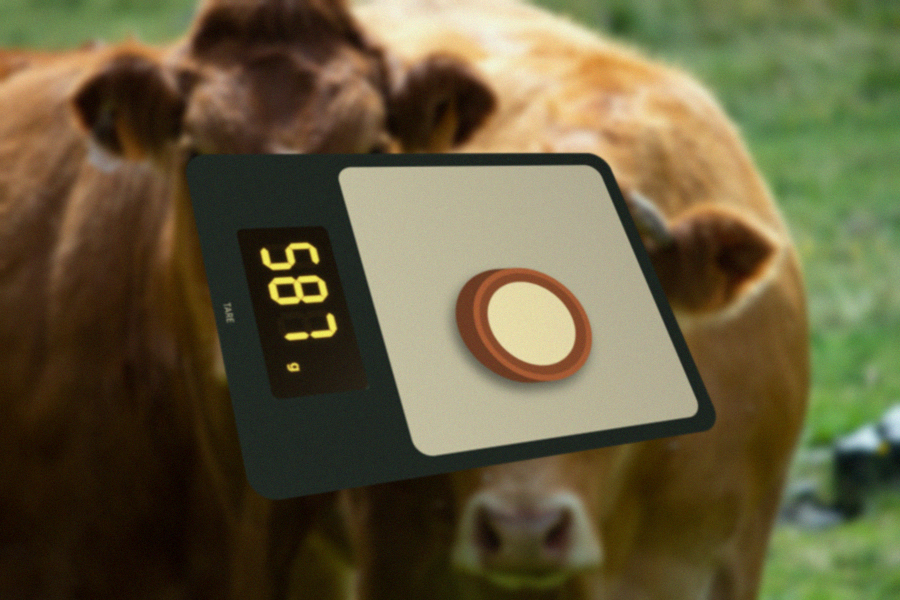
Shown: 587 g
